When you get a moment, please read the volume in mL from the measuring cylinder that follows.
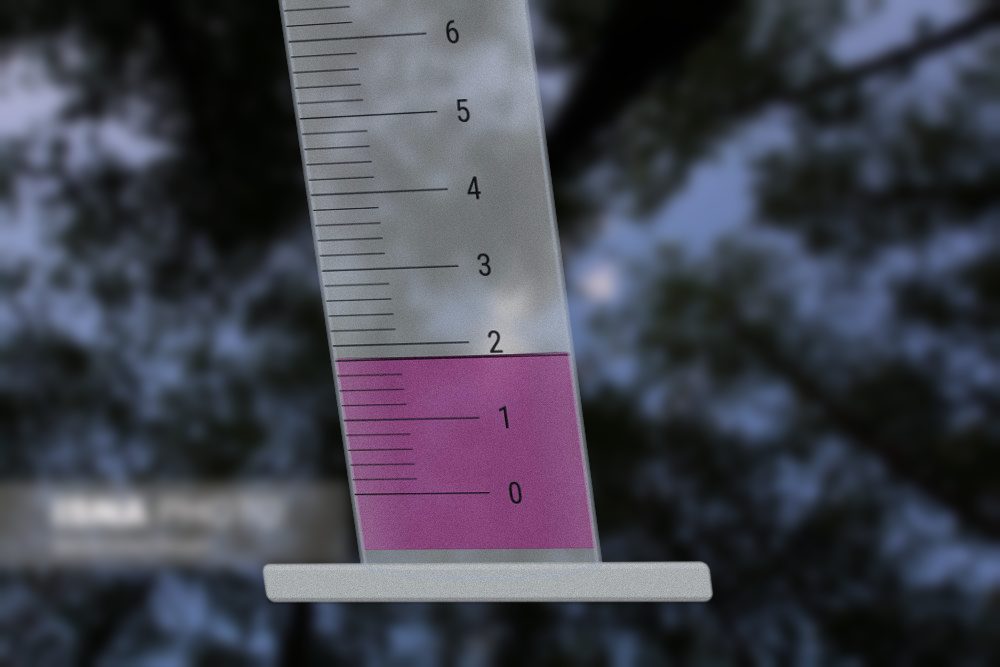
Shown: 1.8 mL
